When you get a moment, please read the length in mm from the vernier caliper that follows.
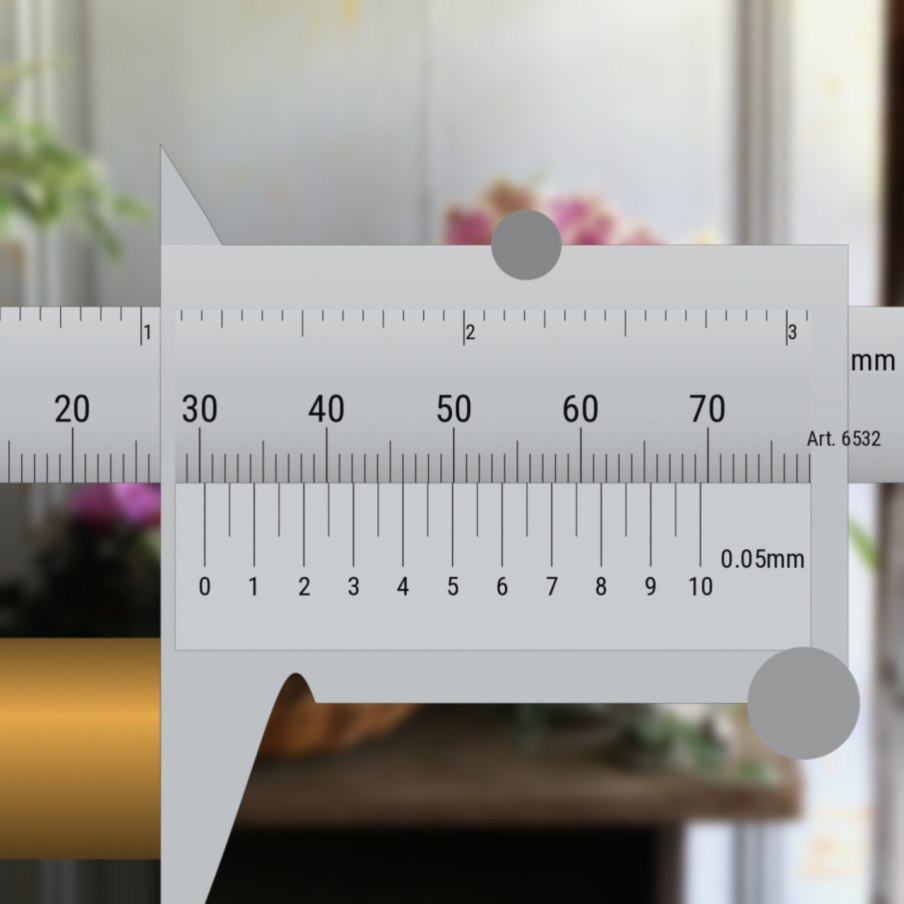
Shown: 30.4 mm
